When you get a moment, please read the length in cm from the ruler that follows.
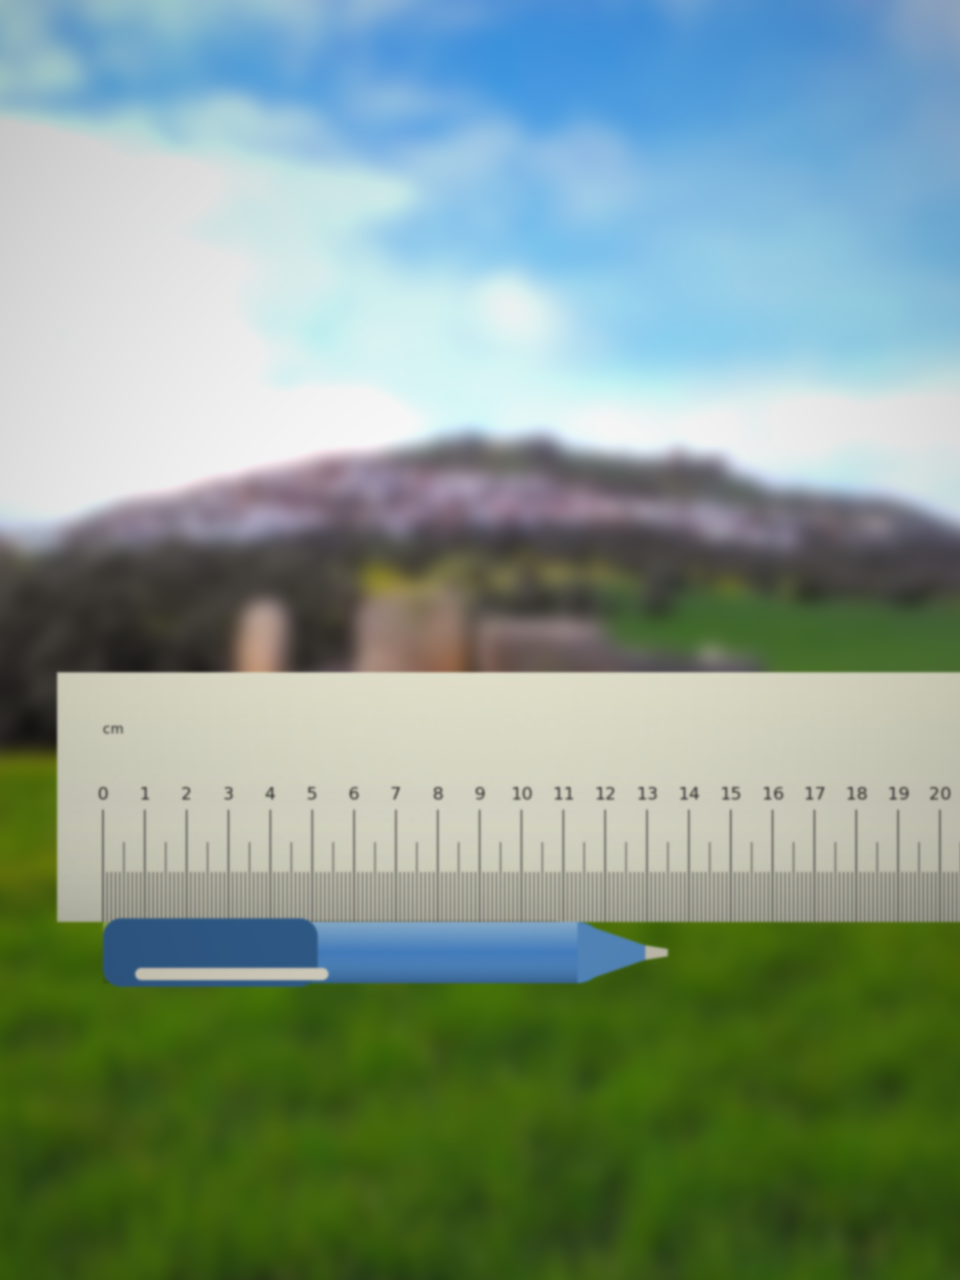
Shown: 13.5 cm
